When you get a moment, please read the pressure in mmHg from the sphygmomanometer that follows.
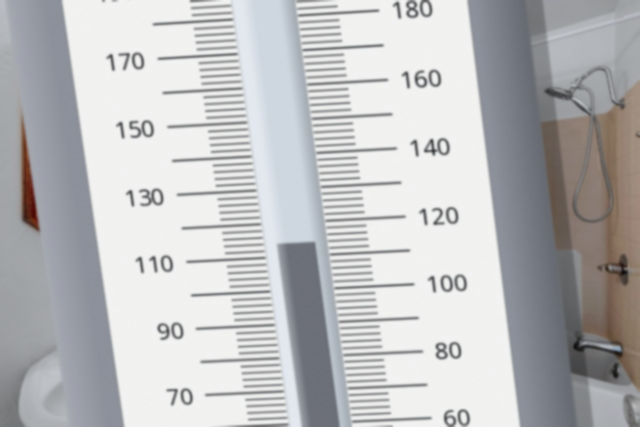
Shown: 114 mmHg
